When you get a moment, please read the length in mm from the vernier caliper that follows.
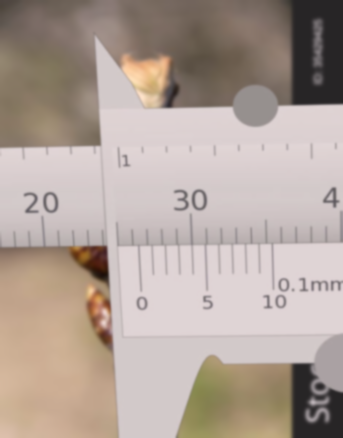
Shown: 26.4 mm
